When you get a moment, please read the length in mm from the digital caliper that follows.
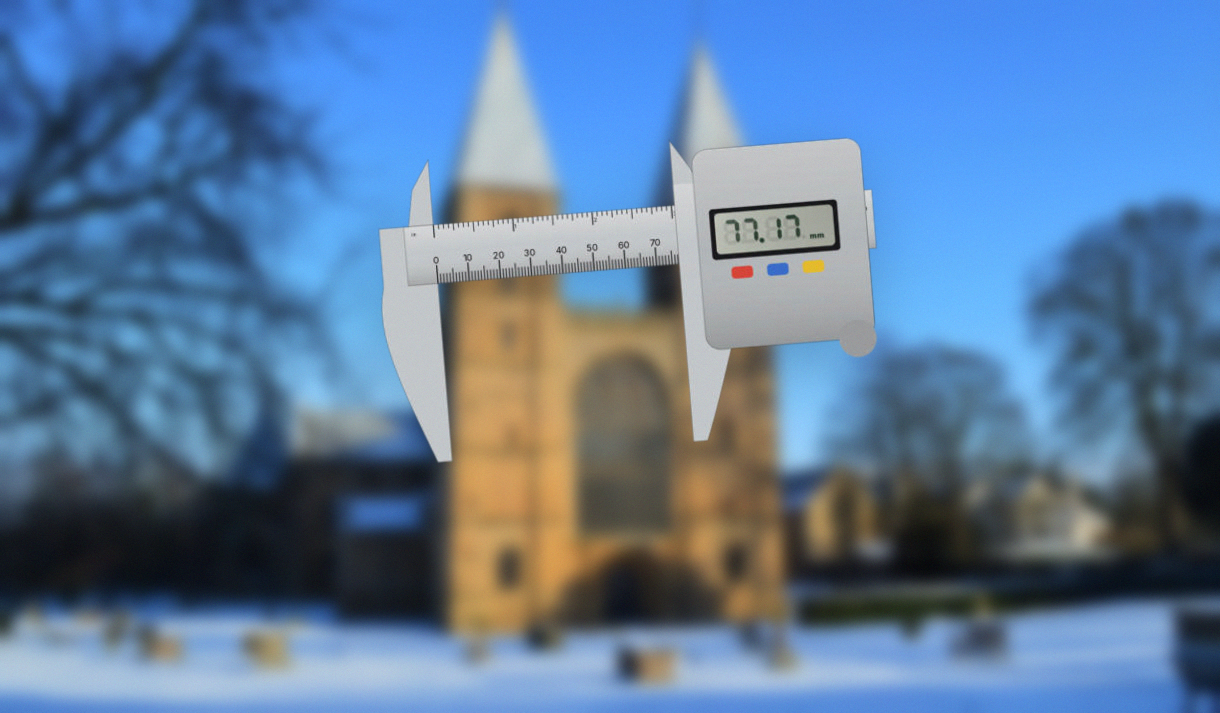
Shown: 77.17 mm
